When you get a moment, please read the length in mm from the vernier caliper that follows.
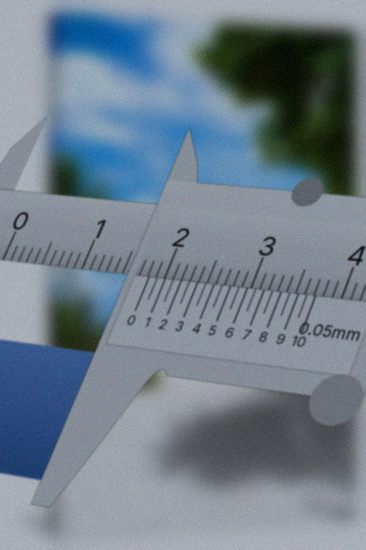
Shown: 18.2 mm
